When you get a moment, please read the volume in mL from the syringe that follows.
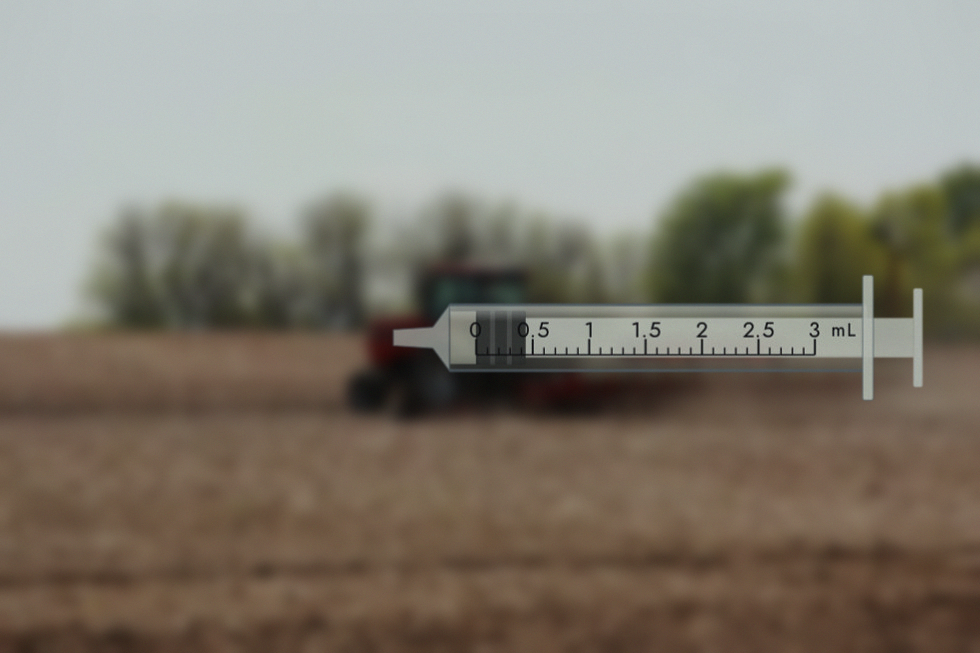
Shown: 0 mL
